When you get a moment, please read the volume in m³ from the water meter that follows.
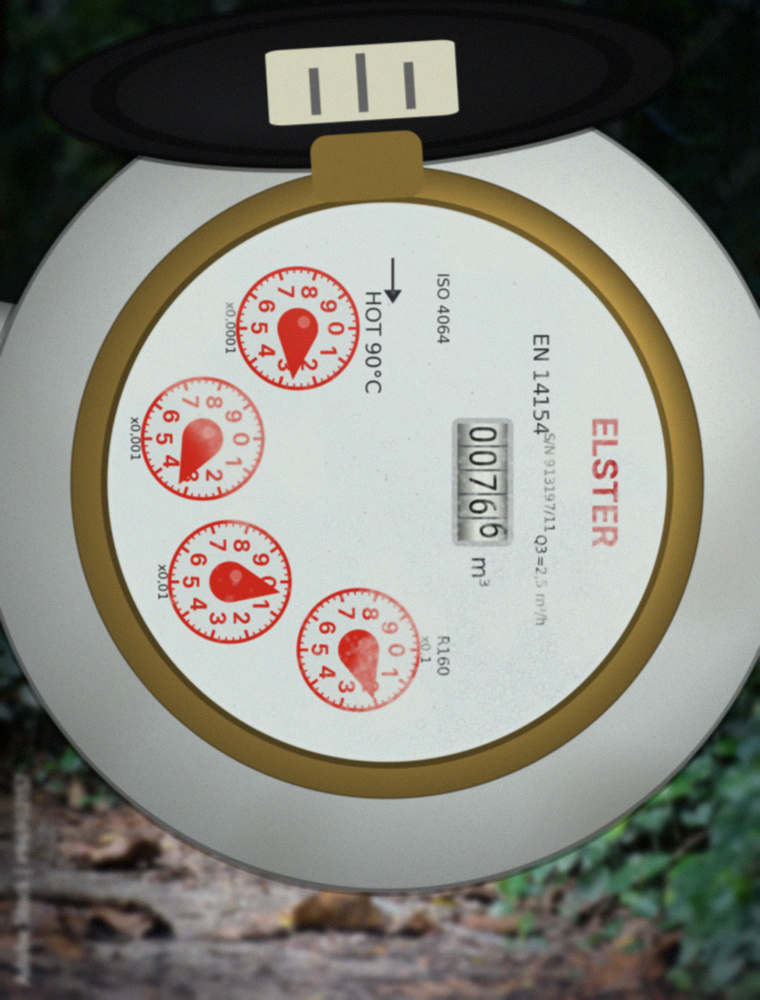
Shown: 766.2032 m³
